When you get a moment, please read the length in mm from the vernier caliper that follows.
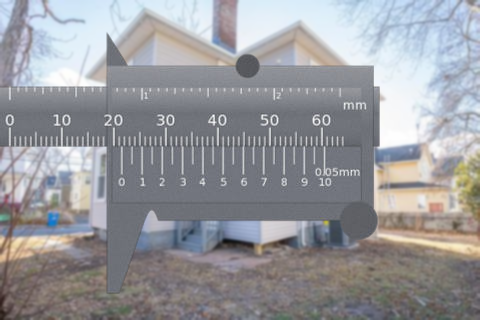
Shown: 21.5 mm
